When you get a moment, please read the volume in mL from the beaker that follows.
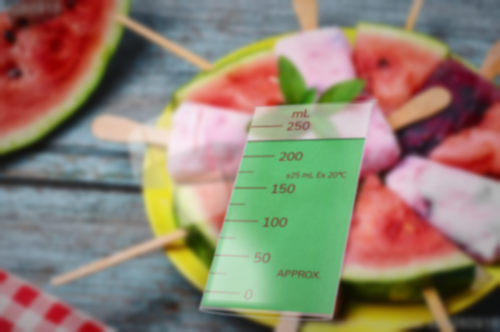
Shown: 225 mL
